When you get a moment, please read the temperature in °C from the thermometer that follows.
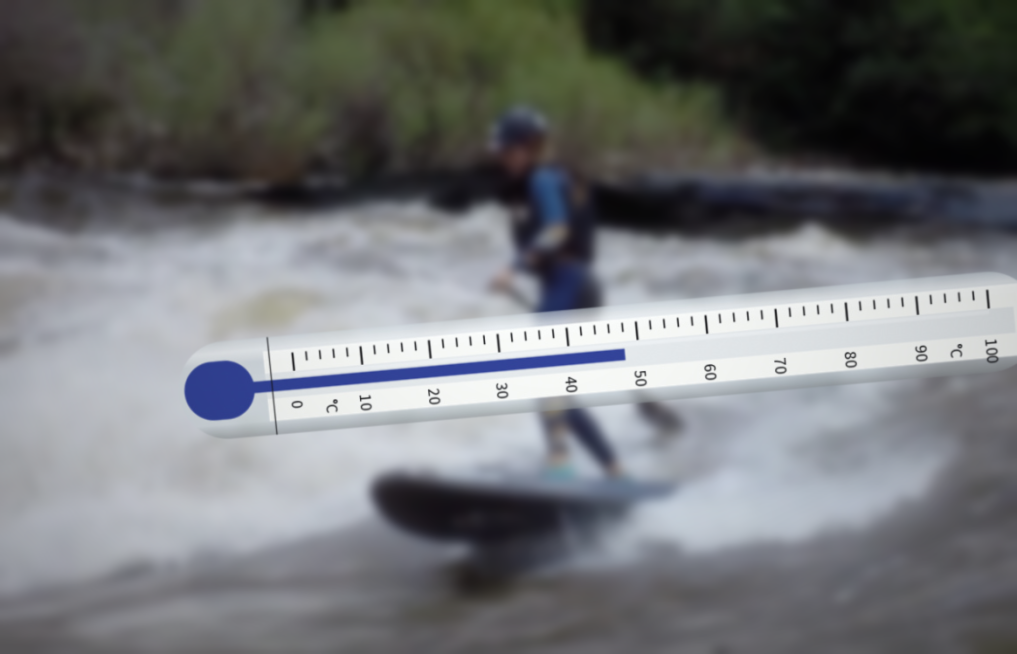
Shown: 48 °C
